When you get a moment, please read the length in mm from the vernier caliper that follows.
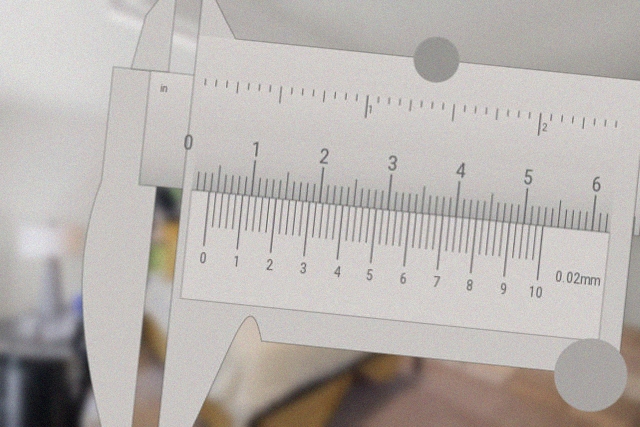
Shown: 3.8 mm
